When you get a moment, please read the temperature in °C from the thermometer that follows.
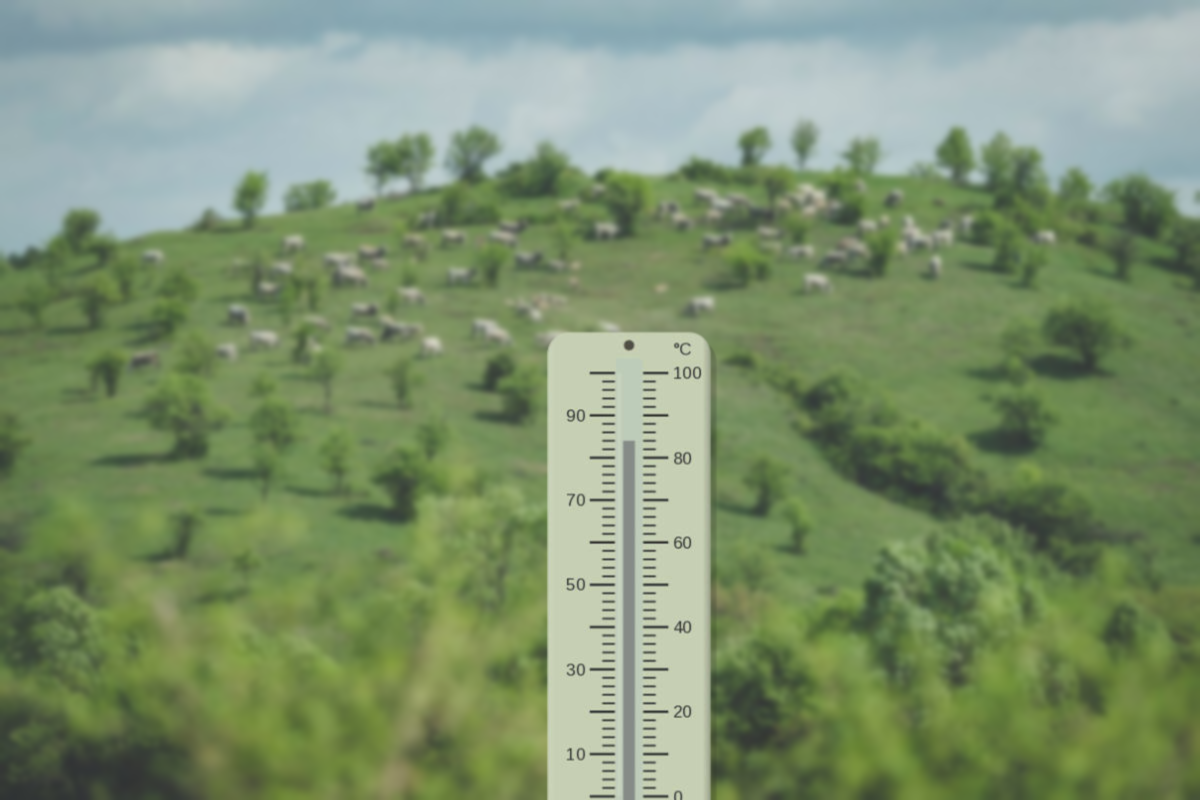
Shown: 84 °C
